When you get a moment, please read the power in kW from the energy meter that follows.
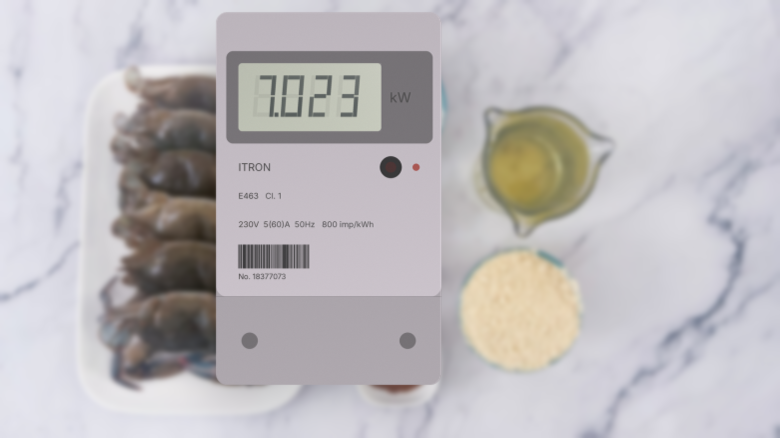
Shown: 7.023 kW
